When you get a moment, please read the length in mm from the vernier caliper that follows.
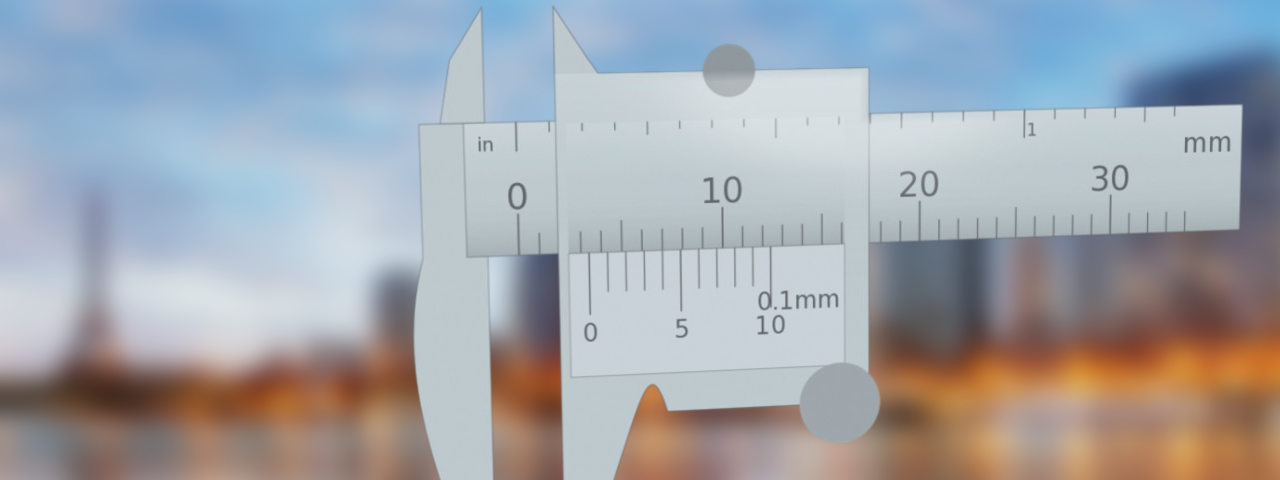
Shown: 3.4 mm
